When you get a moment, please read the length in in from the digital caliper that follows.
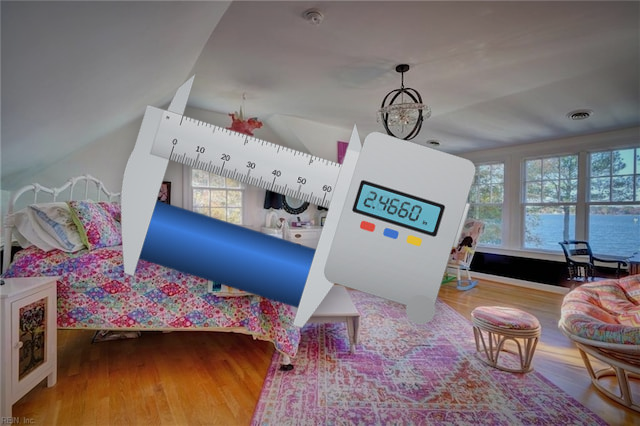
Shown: 2.4660 in
